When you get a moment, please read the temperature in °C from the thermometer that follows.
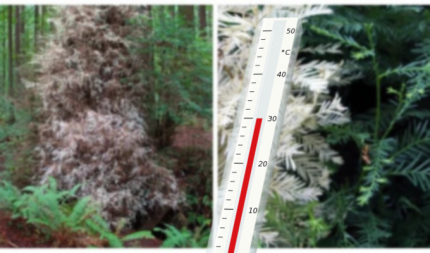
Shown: 30 °C
